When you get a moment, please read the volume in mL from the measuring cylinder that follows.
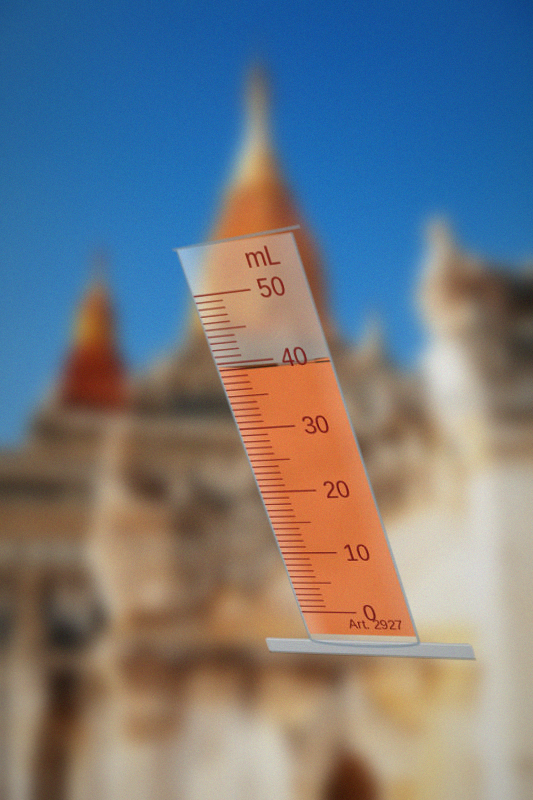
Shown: 39 mL
